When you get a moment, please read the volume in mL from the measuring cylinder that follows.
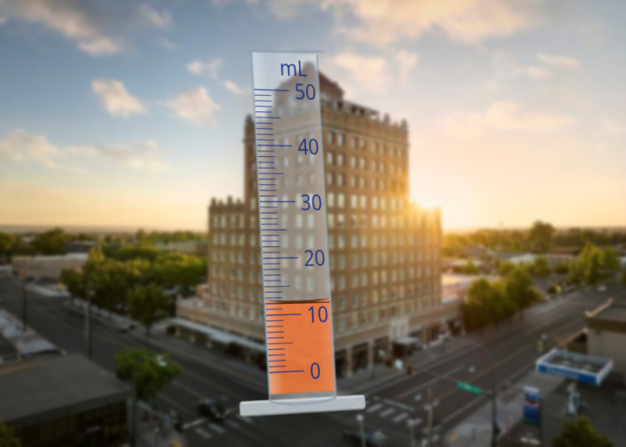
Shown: 12 mL
